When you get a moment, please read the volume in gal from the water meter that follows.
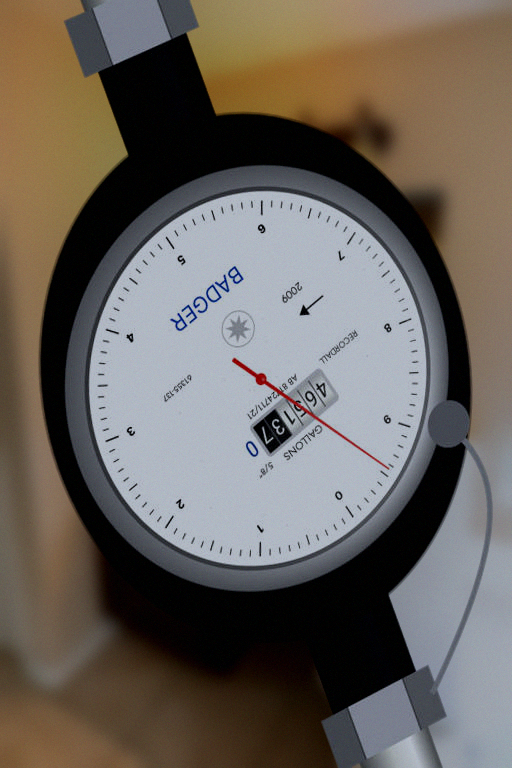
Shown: 4651369.4 gal
